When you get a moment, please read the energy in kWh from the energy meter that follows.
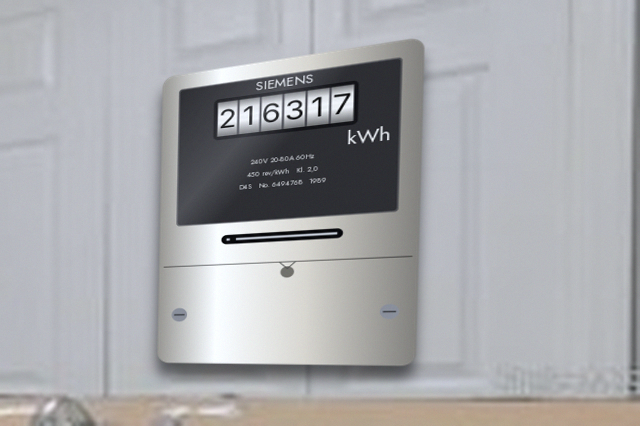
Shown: 216317 kWh
